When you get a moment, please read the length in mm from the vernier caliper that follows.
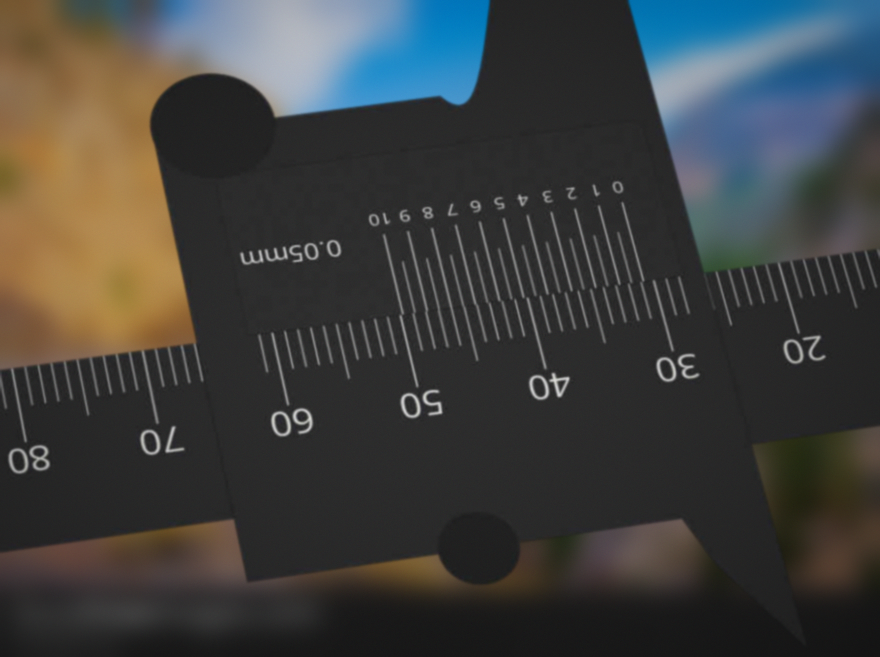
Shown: 30.8 mm
